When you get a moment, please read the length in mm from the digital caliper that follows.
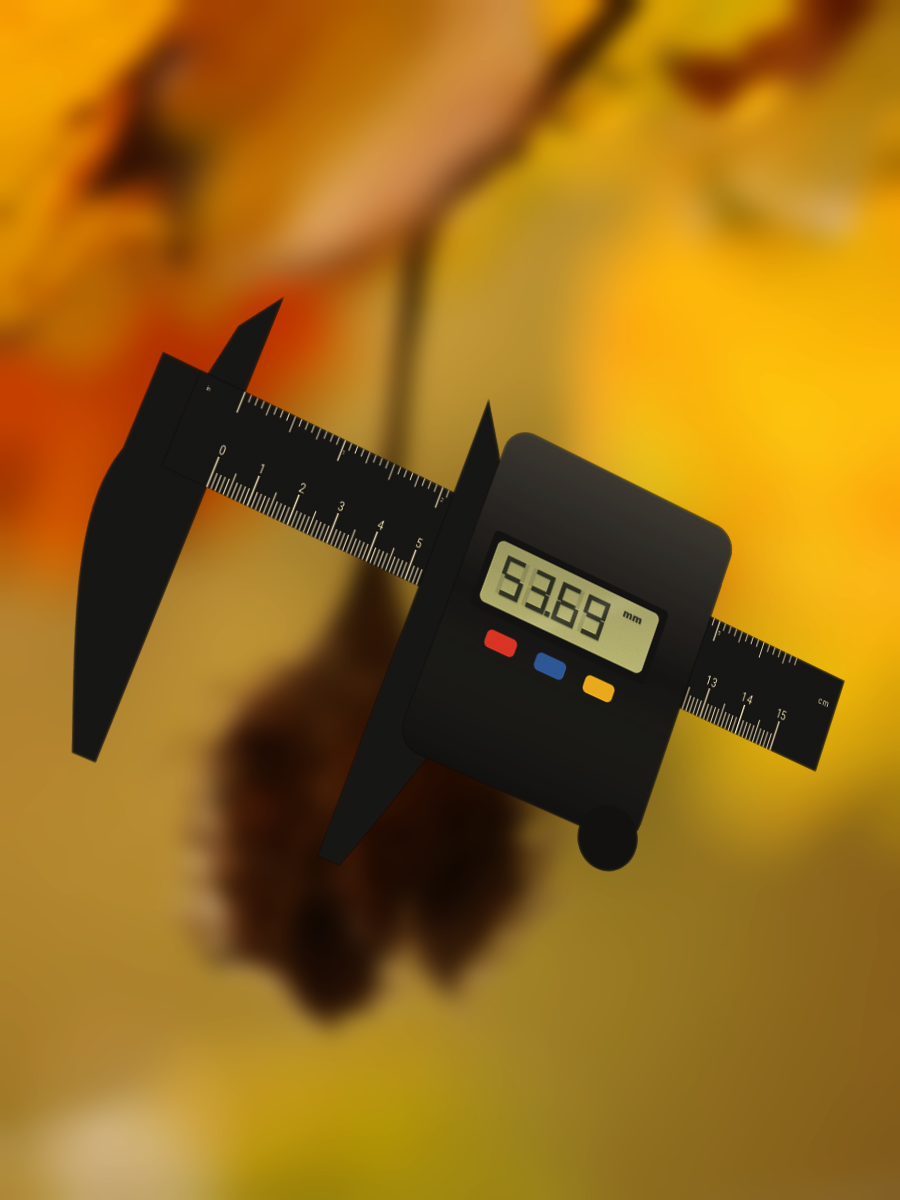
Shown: 53.69 mm
